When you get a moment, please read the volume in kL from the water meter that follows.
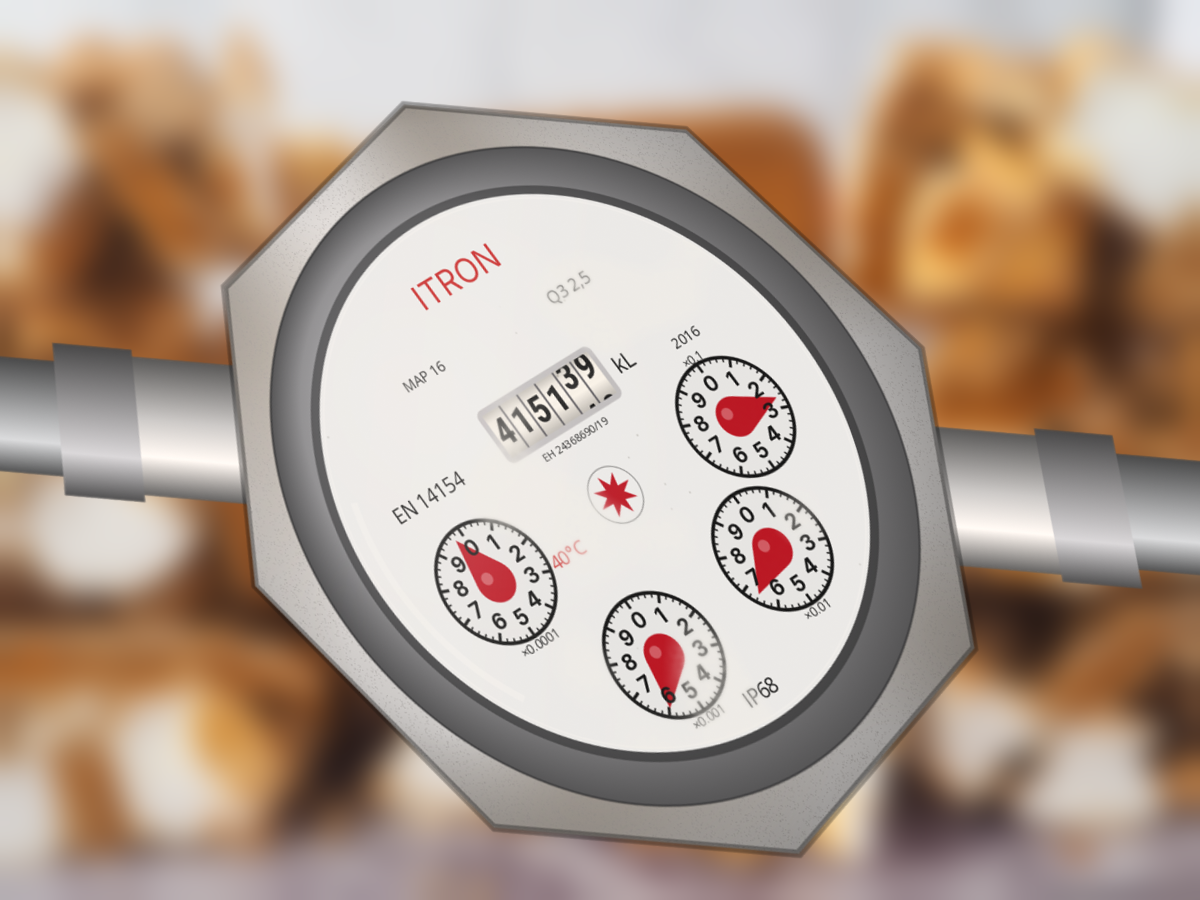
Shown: 415139.2659 kL
